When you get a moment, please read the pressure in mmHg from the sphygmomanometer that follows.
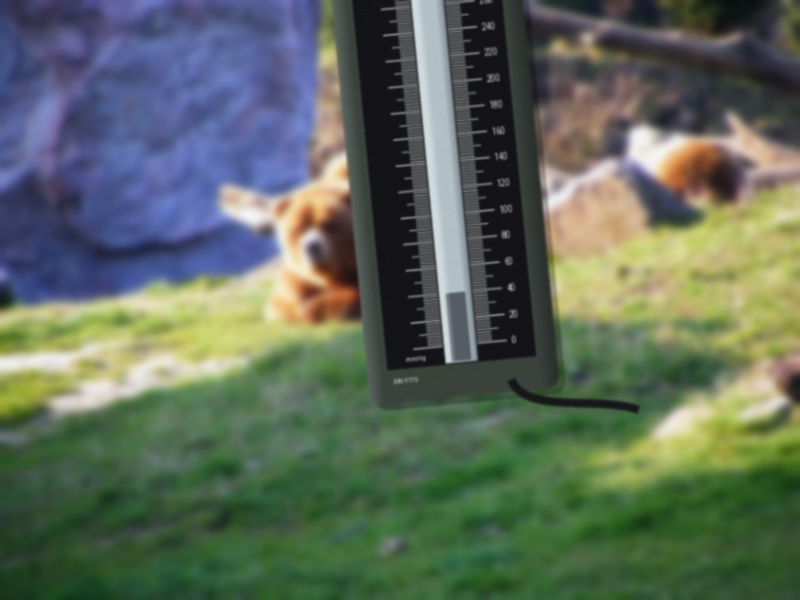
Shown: 40 mmHg
